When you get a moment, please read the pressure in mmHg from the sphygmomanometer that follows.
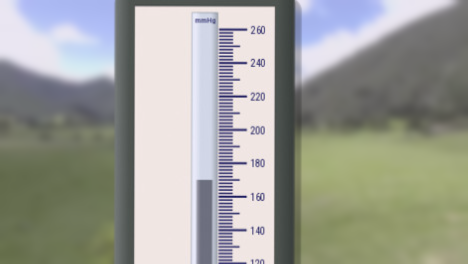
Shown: 170 mmHg
